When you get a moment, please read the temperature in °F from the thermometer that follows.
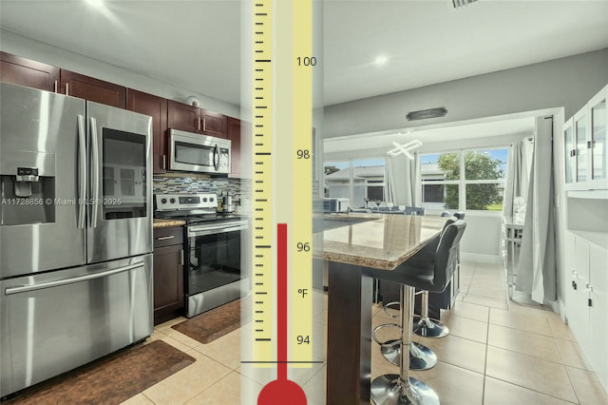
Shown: 96.5 °F
